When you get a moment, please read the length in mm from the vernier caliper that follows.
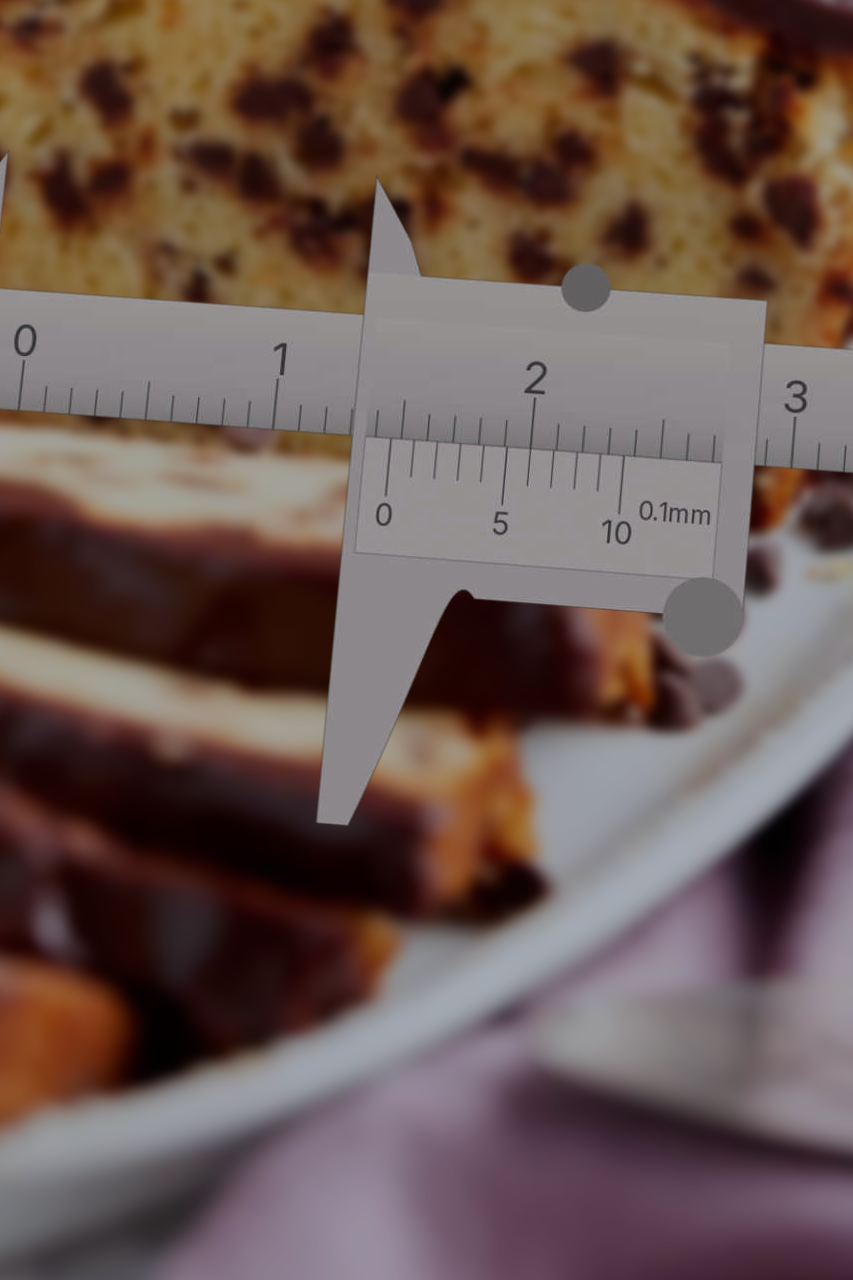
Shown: 14.6 mm
